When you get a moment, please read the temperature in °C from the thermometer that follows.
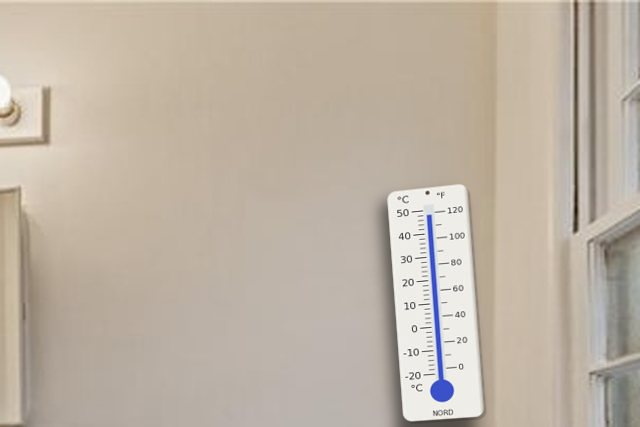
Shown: 48 °C
